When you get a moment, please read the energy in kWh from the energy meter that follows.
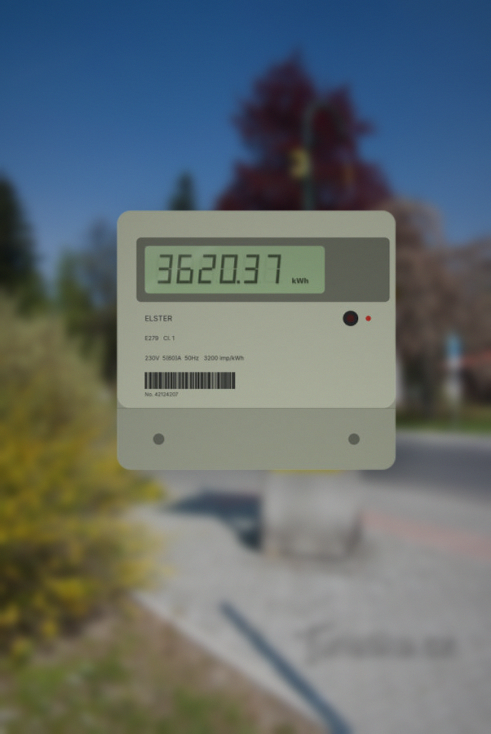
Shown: 3620.37 kWh
